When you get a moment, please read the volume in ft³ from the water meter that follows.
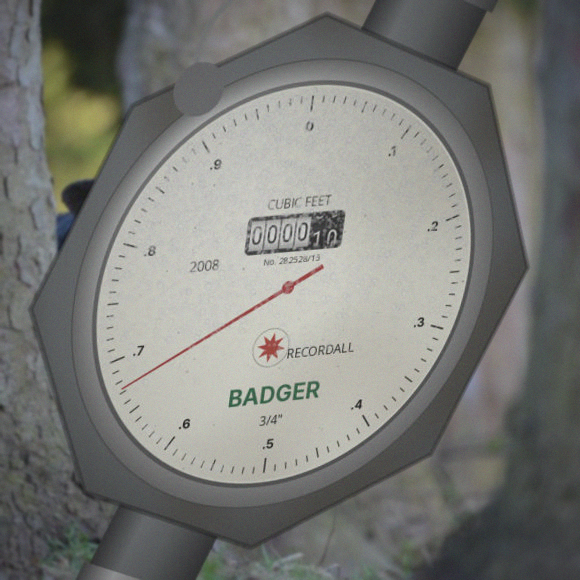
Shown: 9.67 ft³
